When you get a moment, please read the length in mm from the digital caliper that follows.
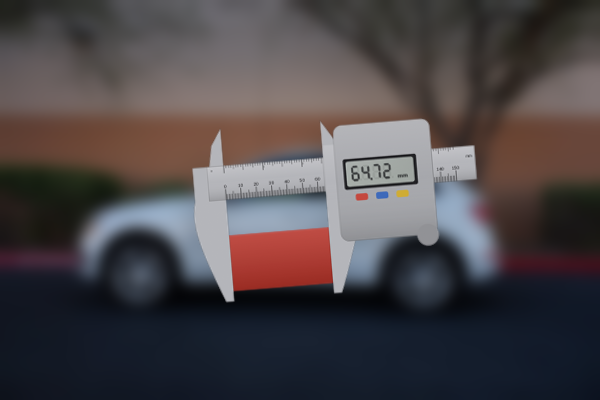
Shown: 64.72 mm
